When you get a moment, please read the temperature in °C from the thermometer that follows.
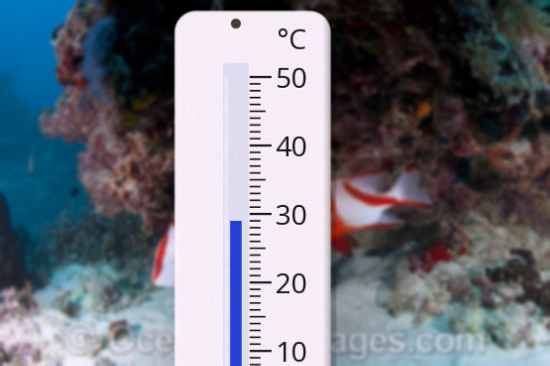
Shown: 29 °C
